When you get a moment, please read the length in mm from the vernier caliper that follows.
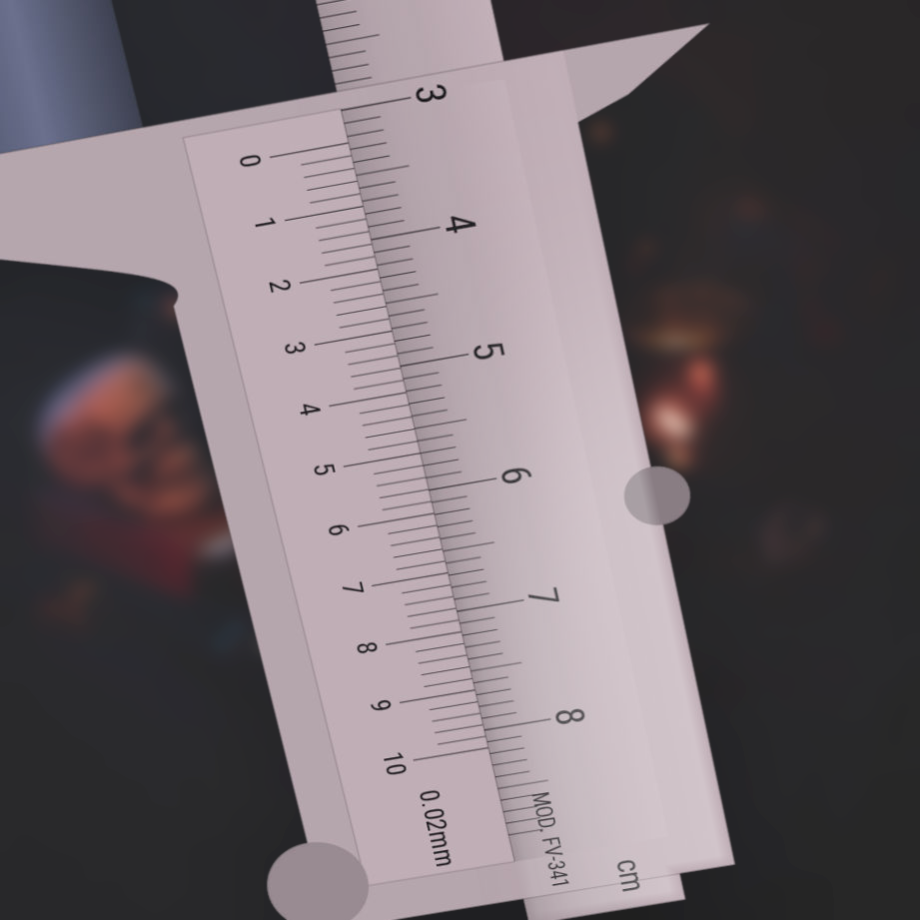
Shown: 32.5 mm
